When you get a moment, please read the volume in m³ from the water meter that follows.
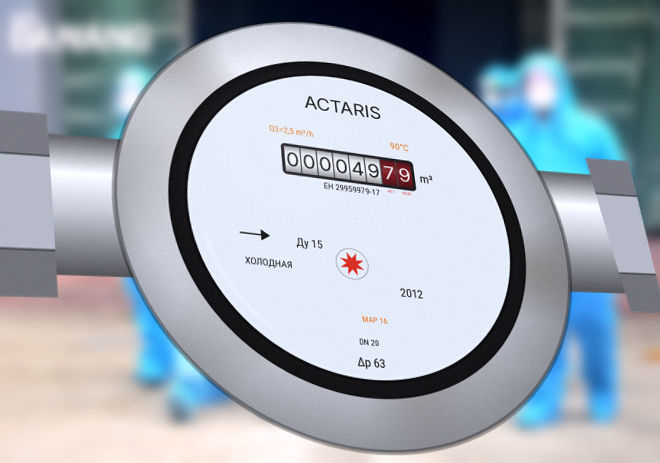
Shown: 49.79 m³
